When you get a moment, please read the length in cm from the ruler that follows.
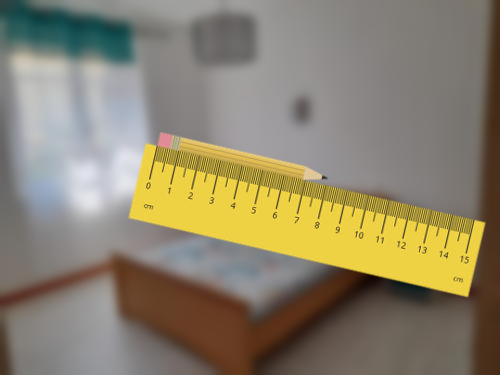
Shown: 8 cm
